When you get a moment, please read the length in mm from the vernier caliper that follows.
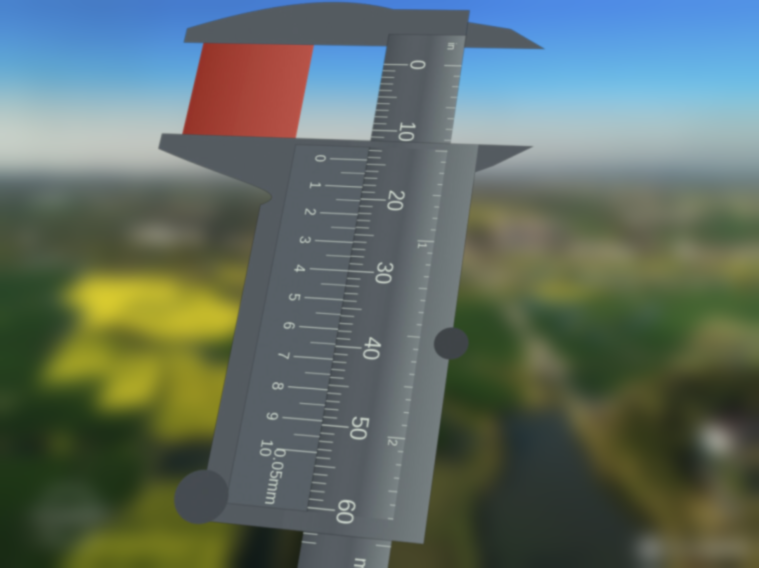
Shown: 14.4 mm
